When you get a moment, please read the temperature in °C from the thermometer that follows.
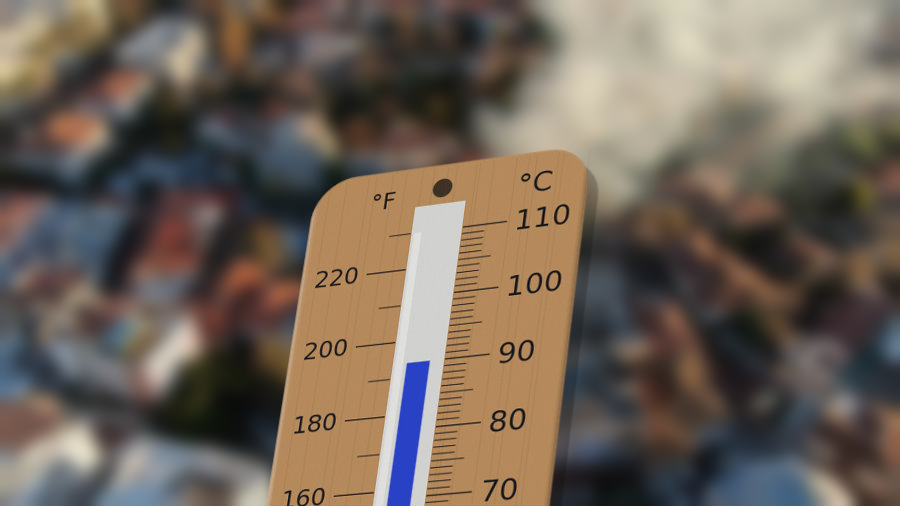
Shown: 90 °C
